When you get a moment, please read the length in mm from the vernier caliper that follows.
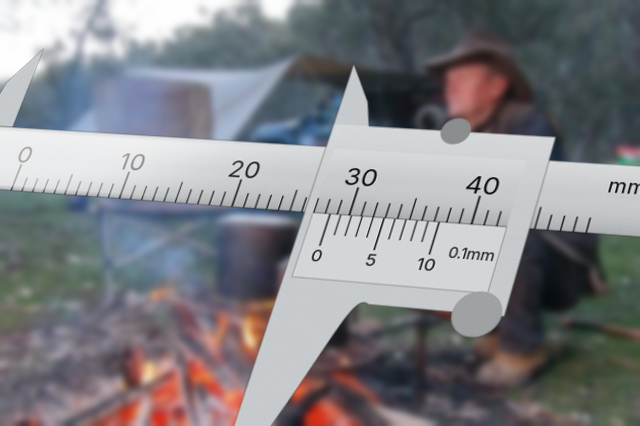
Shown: 28.4 mm
